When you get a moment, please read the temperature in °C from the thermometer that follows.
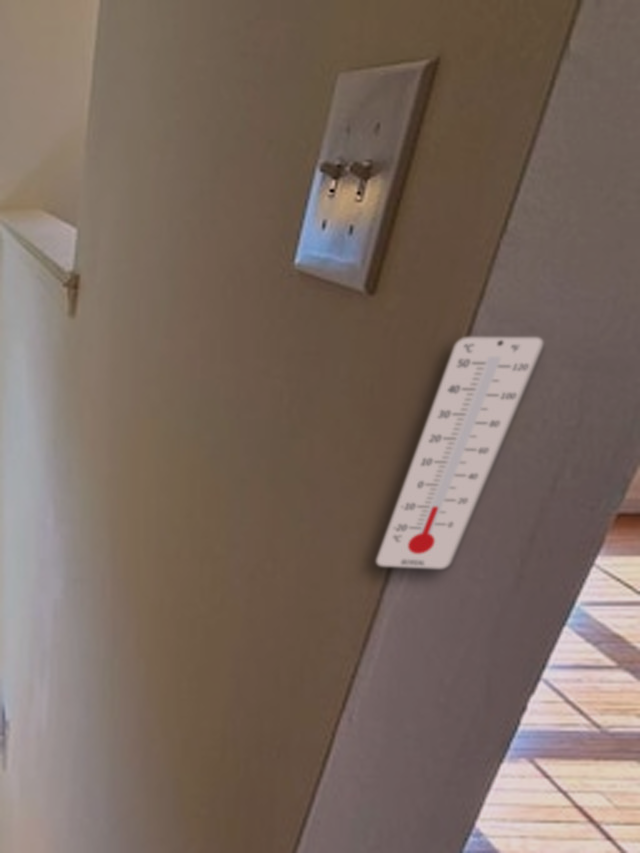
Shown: -10 °C
